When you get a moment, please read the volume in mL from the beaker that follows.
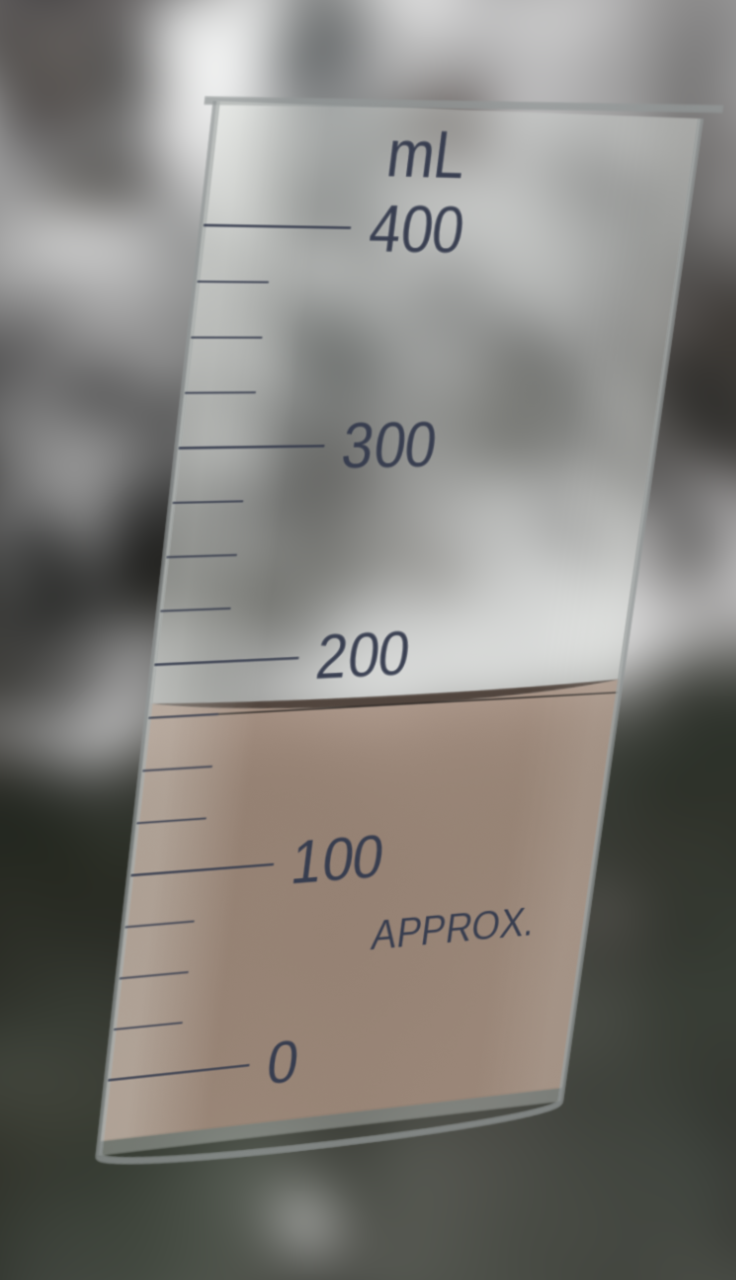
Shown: 175 mL
